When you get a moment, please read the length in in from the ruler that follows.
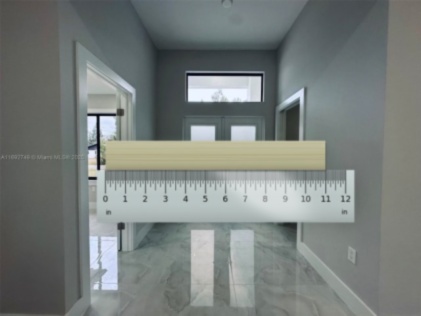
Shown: 11 in
